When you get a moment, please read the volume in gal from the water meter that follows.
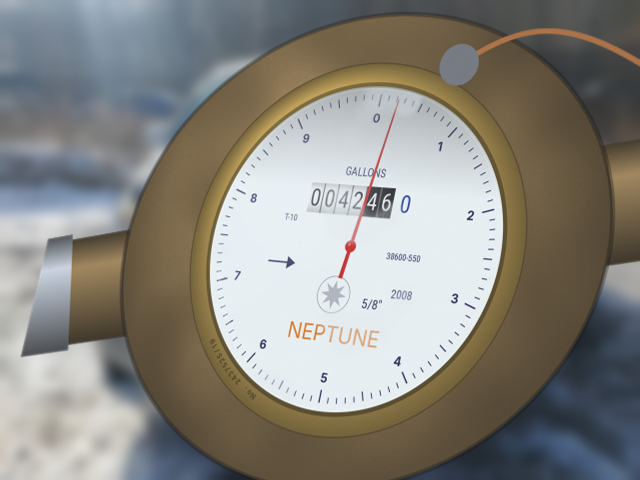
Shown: 42460.2 gal
